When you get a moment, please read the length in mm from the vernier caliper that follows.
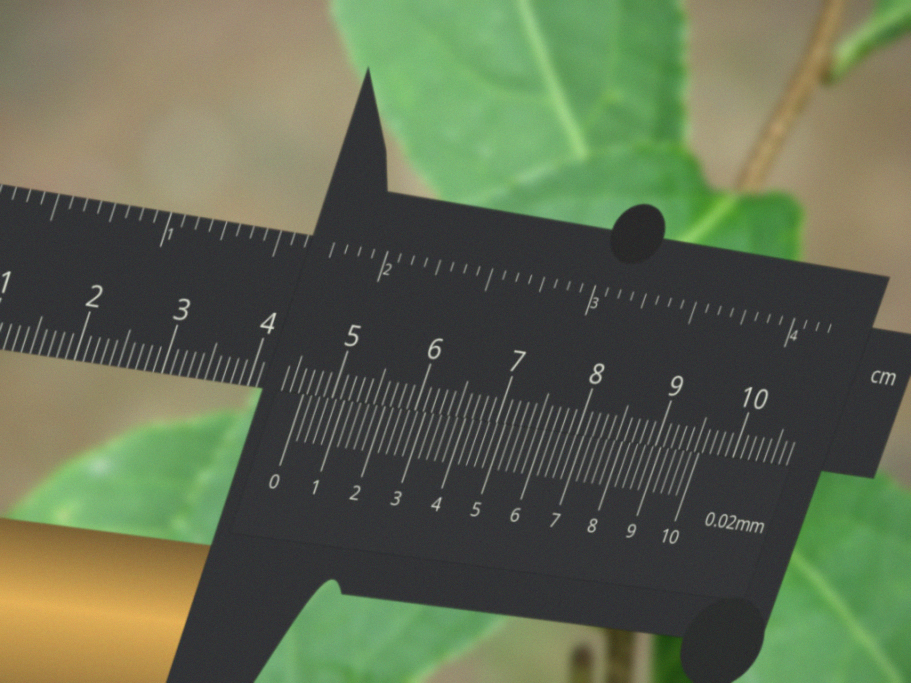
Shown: 46.6 mm
